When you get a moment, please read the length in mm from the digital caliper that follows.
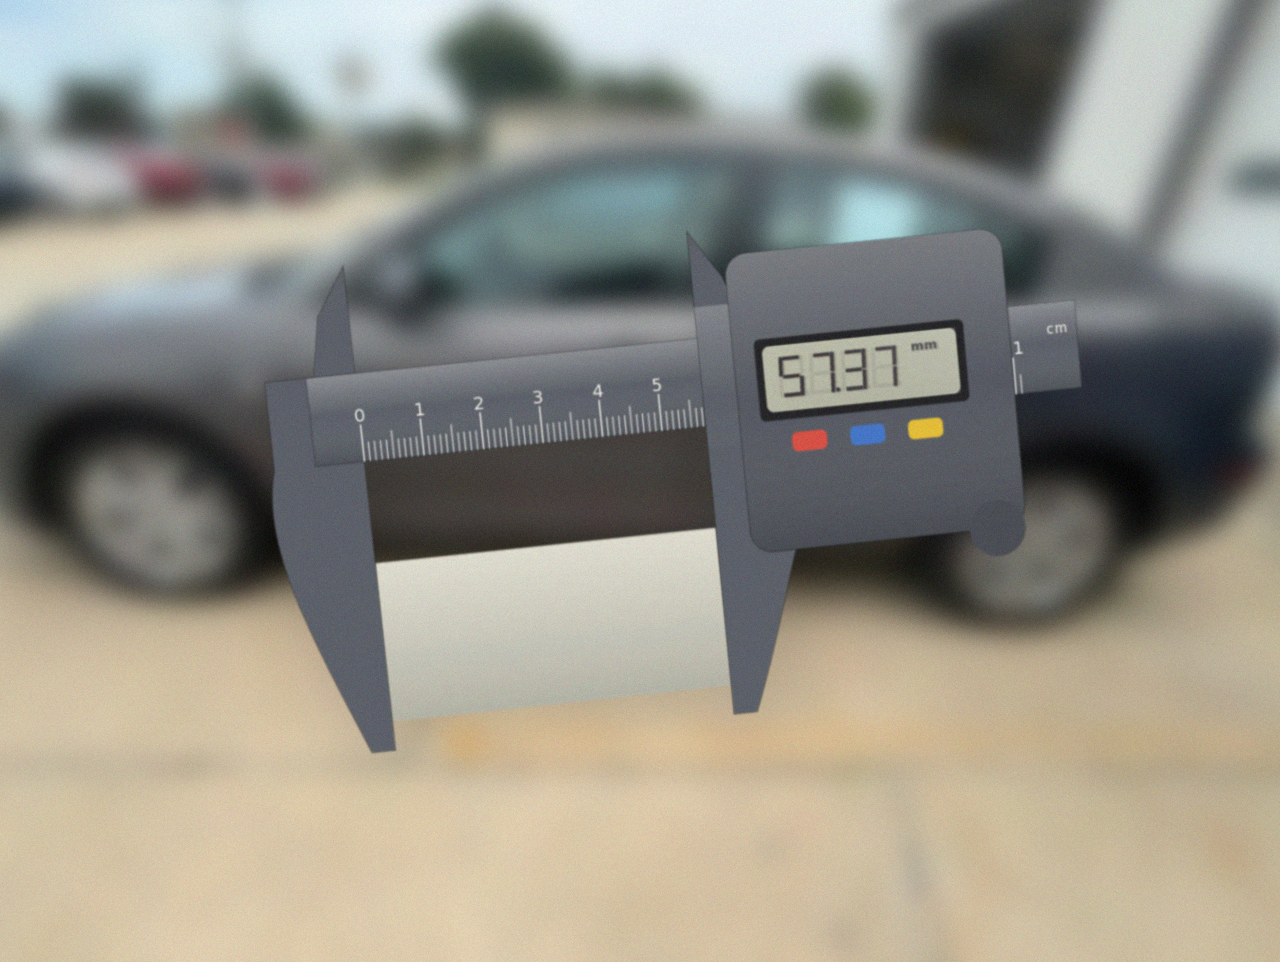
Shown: 57.37 mm
